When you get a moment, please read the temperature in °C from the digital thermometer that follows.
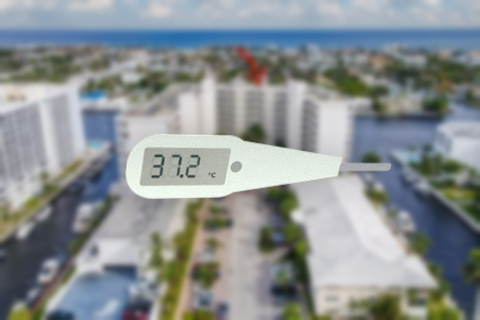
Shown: 37.2 °C
